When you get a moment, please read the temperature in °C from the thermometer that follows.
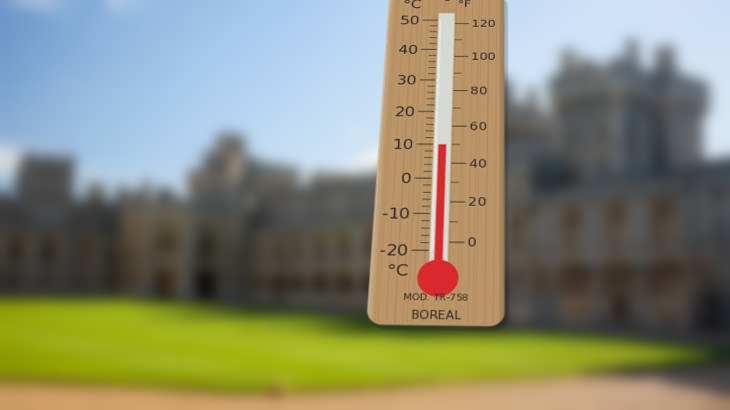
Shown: 10 °C
